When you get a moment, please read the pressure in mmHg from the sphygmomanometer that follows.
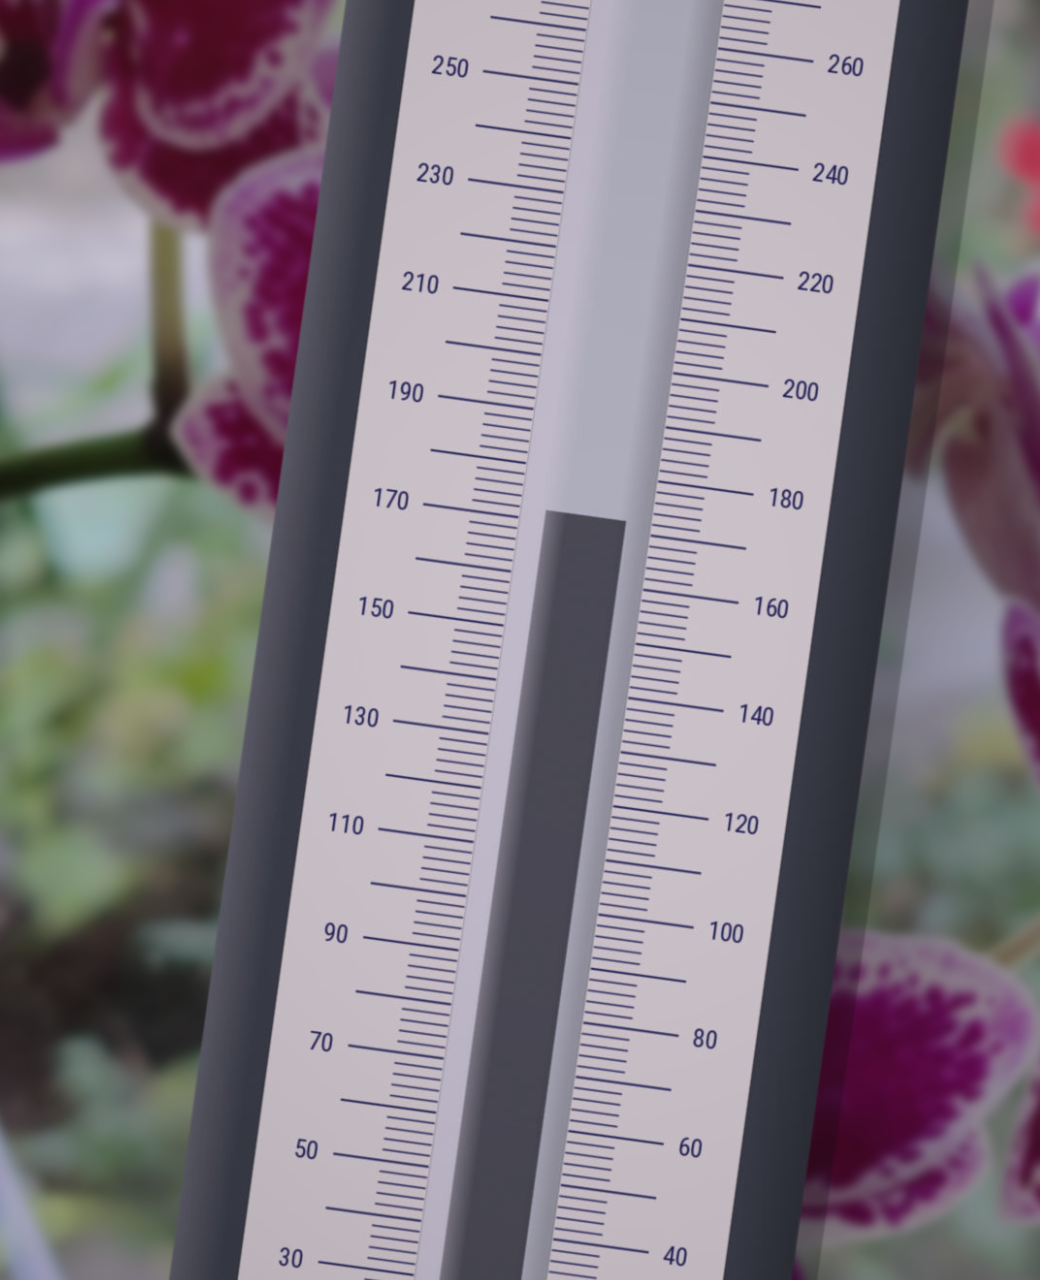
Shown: 172 mmHg
